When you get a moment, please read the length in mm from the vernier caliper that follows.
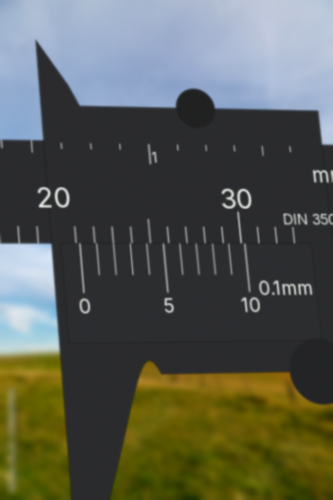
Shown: 21.2 mm
